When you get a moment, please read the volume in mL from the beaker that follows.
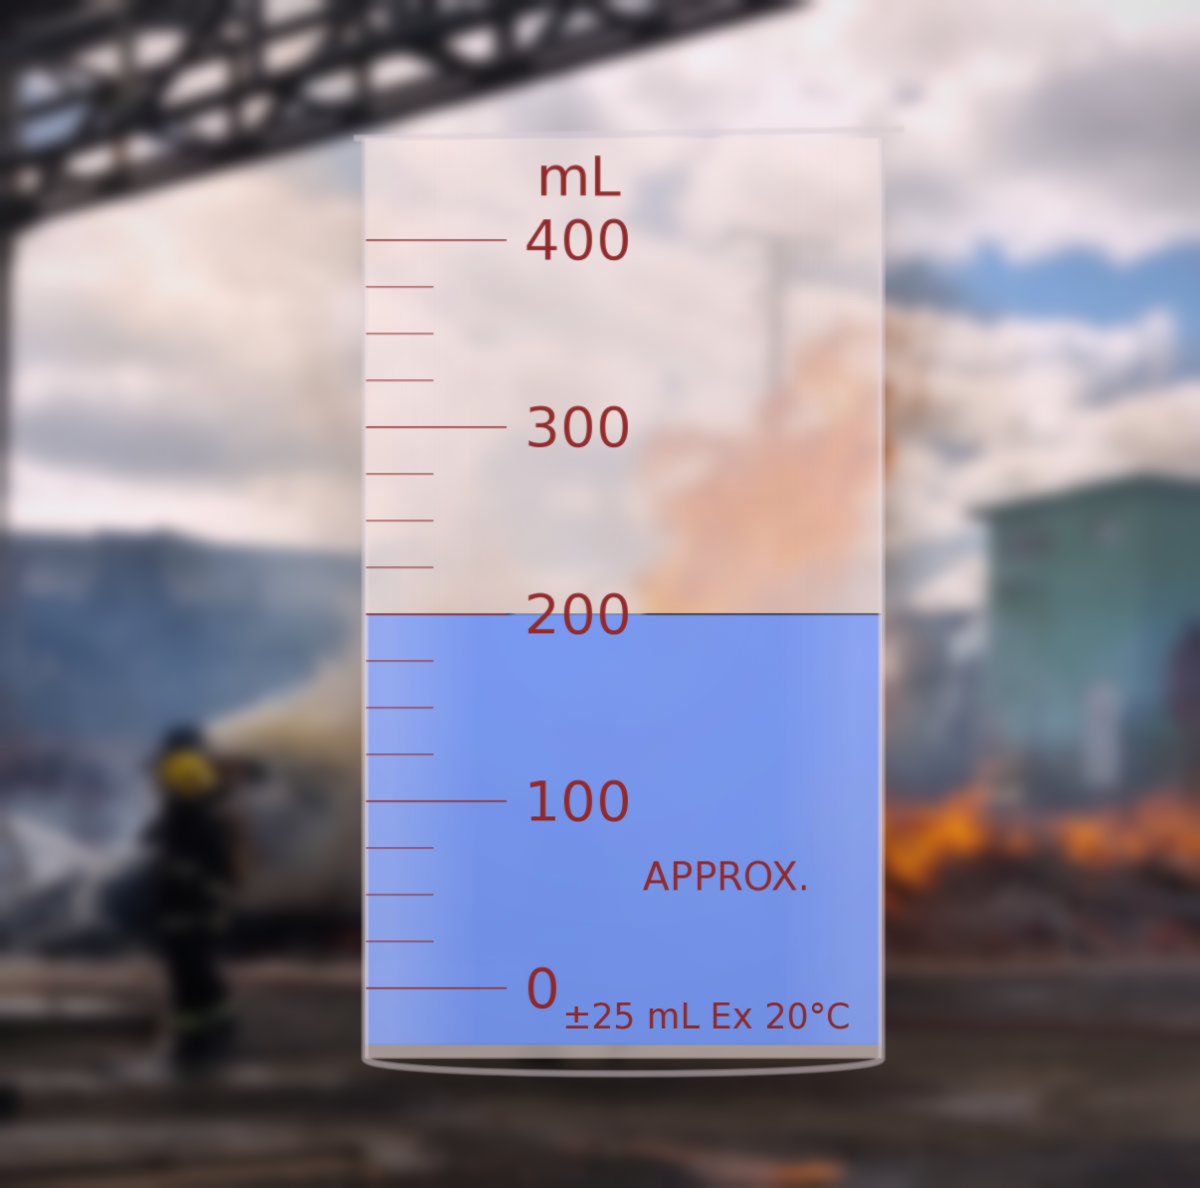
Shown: 200 mL
